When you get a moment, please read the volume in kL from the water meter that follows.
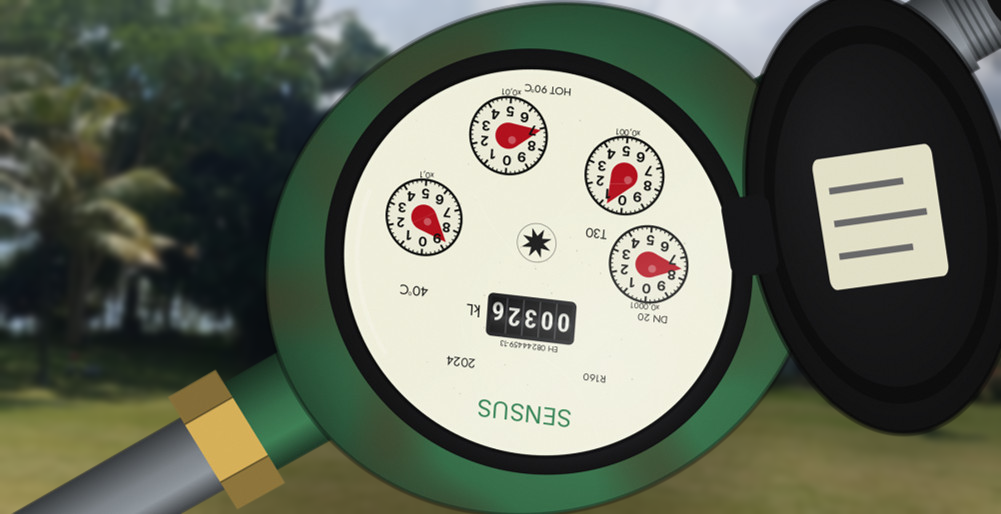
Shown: 325.8707 kL
